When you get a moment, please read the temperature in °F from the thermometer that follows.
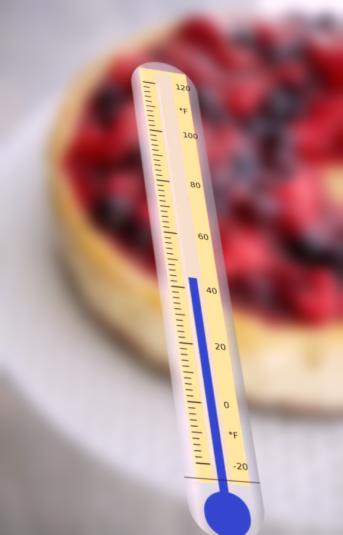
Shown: 44 °F
